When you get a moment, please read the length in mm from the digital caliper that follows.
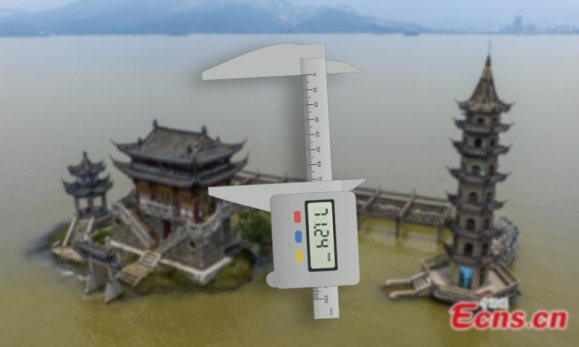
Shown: 71.24 mm
